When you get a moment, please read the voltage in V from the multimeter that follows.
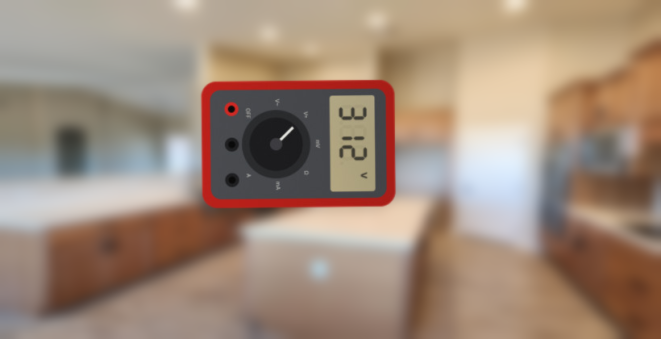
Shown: 312 V
